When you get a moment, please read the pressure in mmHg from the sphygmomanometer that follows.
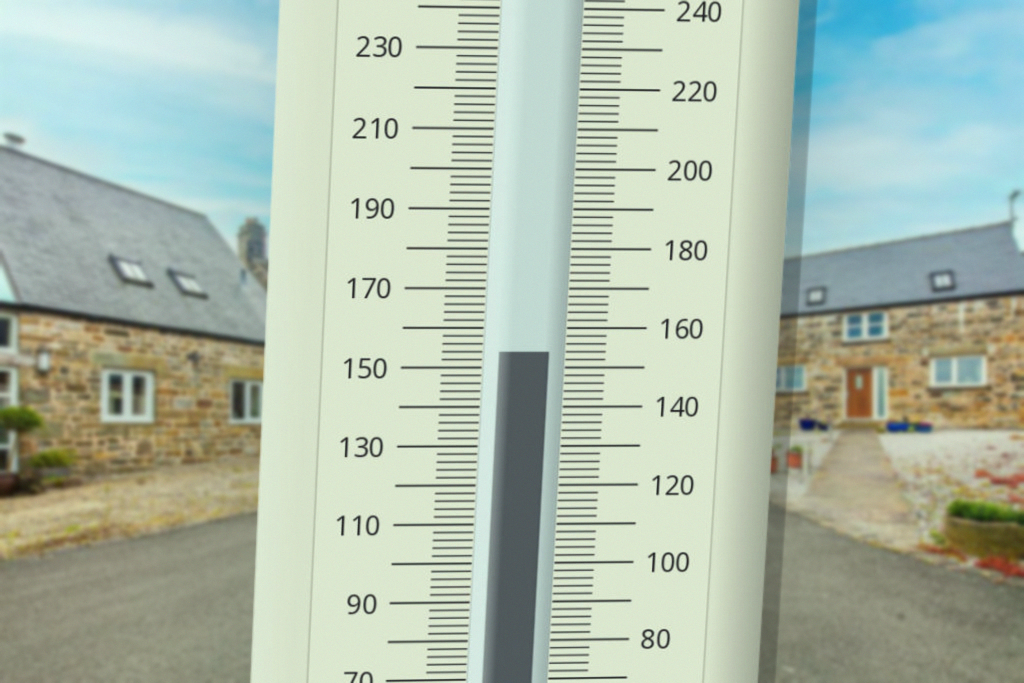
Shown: 154 mmHg
